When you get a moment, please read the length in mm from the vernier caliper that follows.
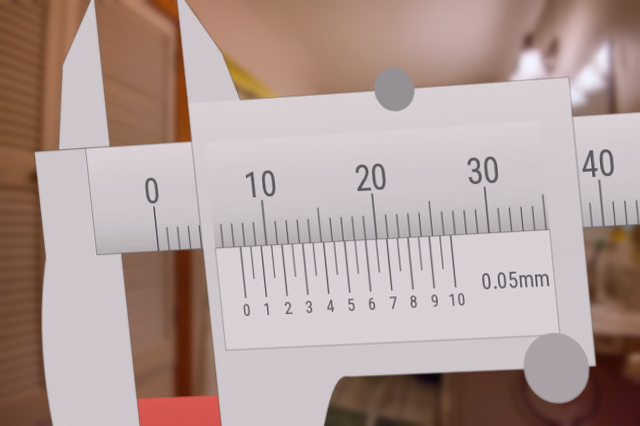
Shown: 7.6 mm
